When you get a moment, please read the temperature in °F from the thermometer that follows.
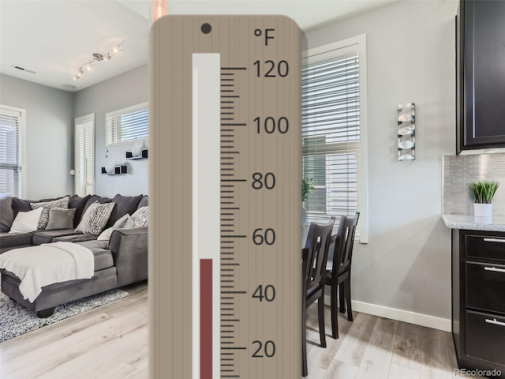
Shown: 52 °F
